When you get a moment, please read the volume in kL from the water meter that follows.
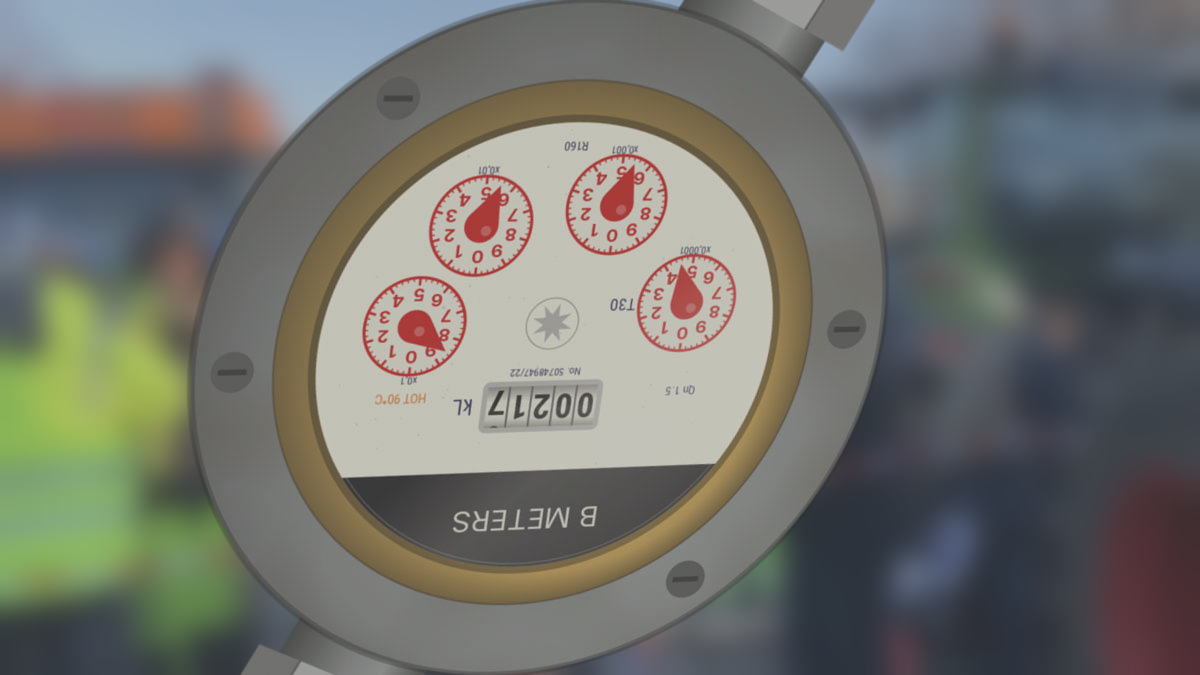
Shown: 216.8554 kL
